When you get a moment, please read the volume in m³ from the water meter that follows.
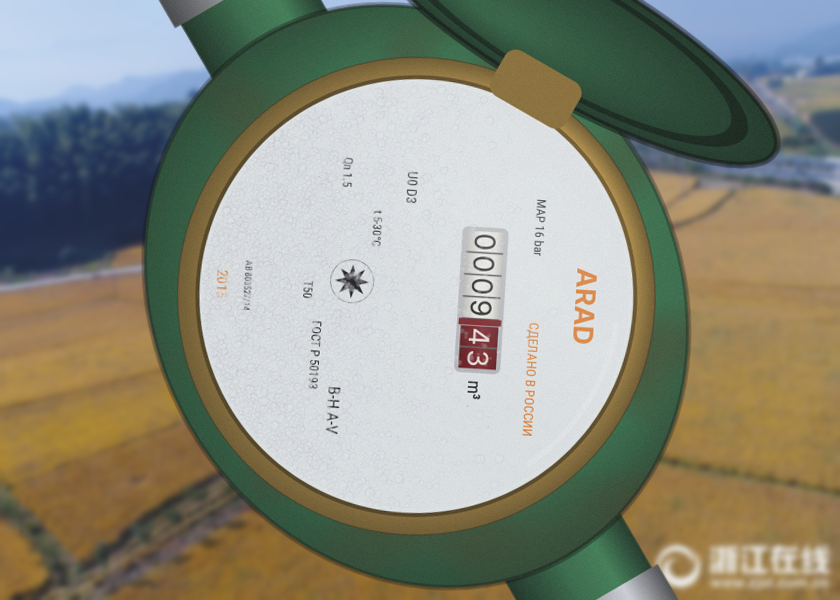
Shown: 9.43 m³
